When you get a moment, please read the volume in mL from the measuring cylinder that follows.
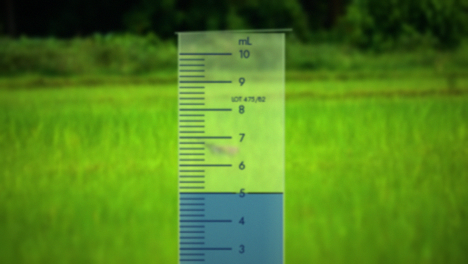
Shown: 5 mL
